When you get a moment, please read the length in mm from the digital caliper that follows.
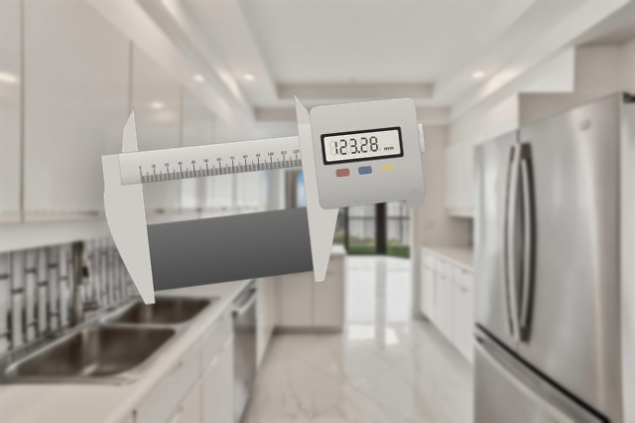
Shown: 123.28 mm
